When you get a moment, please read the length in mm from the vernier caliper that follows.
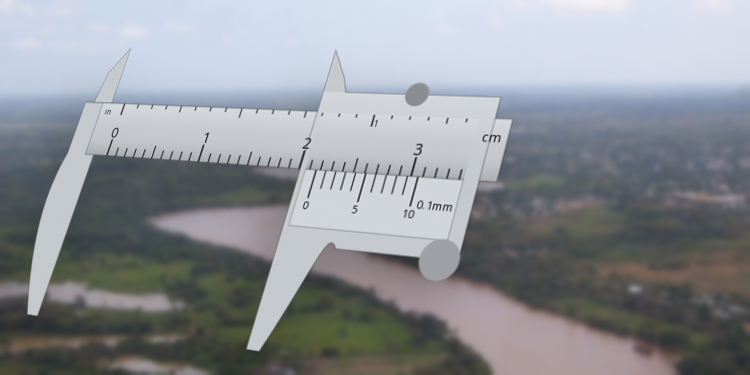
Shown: 21.6 mm
